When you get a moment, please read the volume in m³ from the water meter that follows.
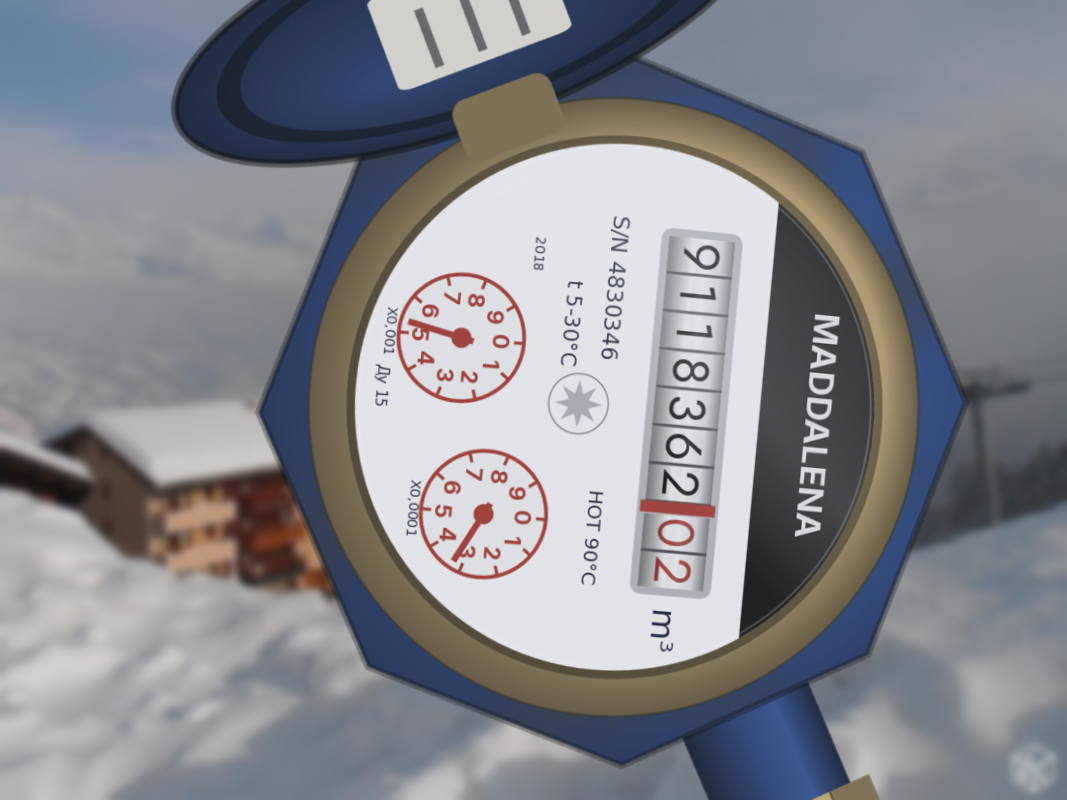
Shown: 9118362.0253 m³
